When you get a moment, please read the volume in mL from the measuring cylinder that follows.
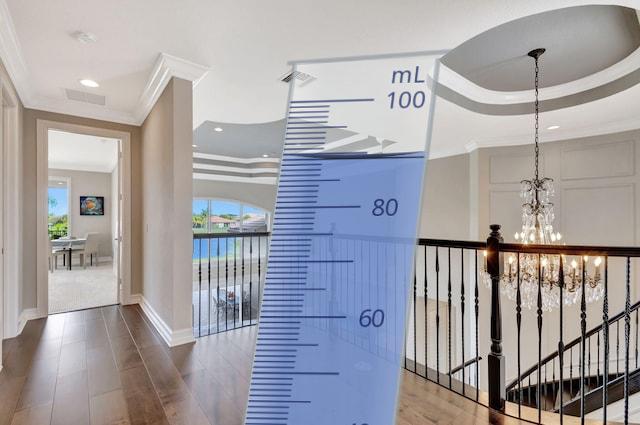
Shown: 89 mL
